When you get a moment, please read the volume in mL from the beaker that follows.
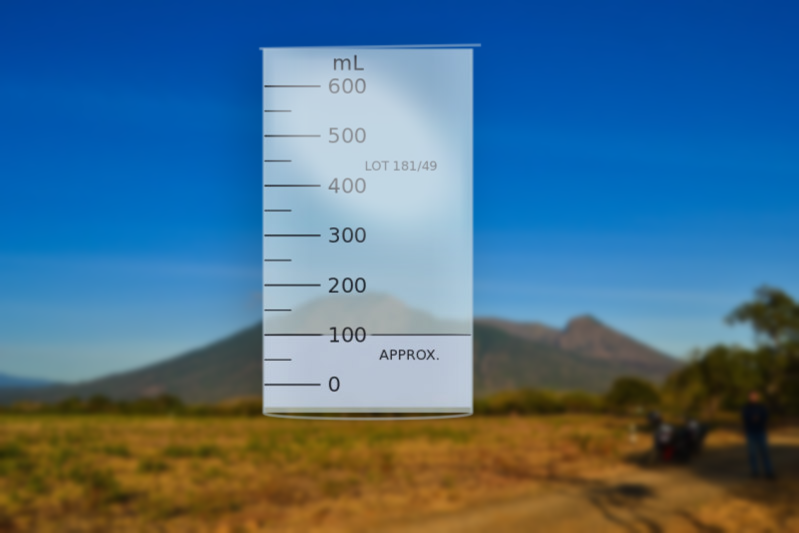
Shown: 100 mL
